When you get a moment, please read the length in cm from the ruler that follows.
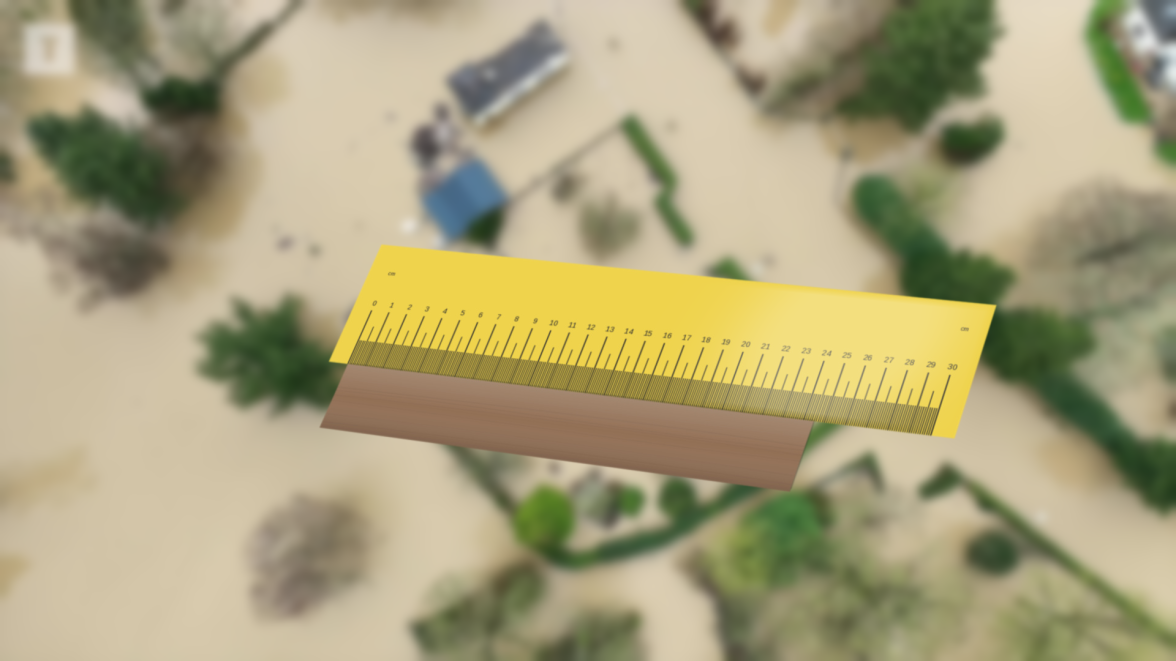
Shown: 24.5 cm
